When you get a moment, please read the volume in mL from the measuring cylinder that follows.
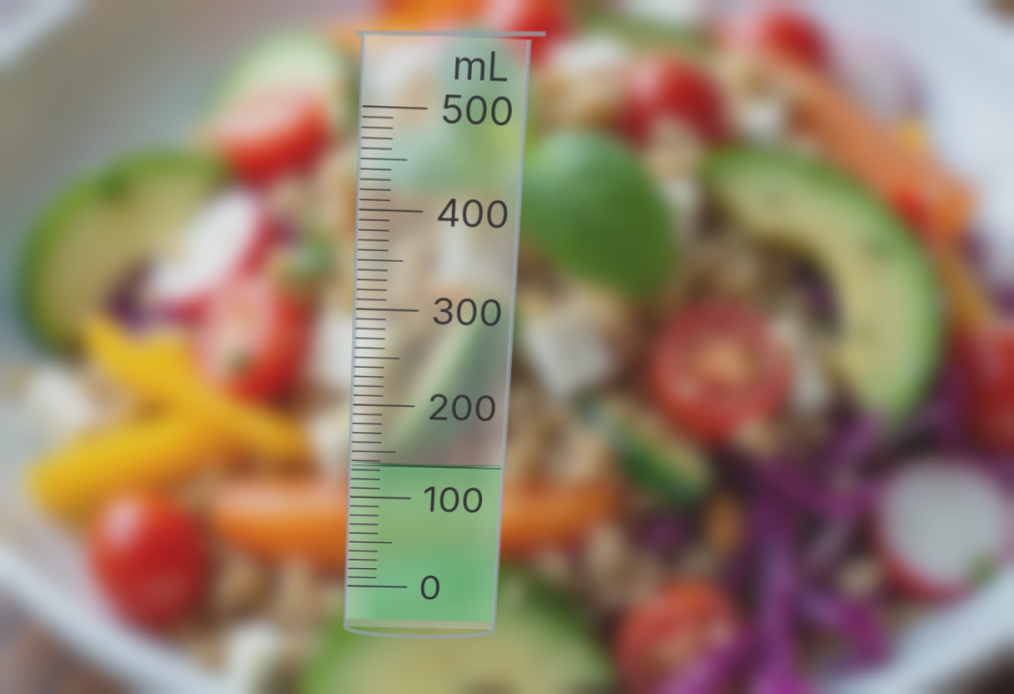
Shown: 135 mL
